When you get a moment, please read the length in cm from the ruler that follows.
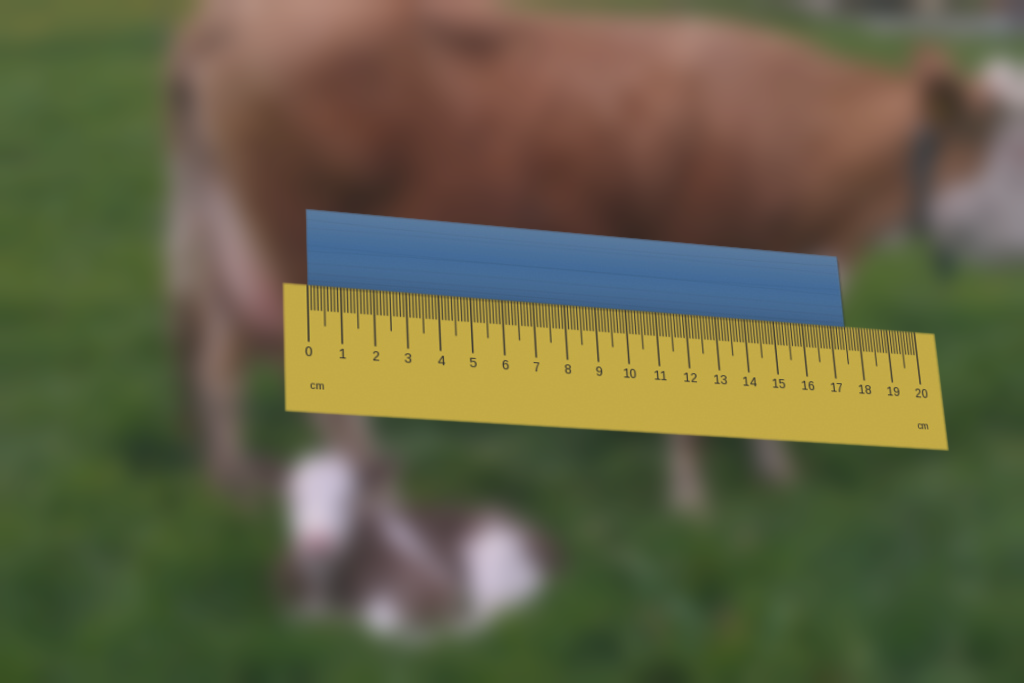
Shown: 17.5 cm
